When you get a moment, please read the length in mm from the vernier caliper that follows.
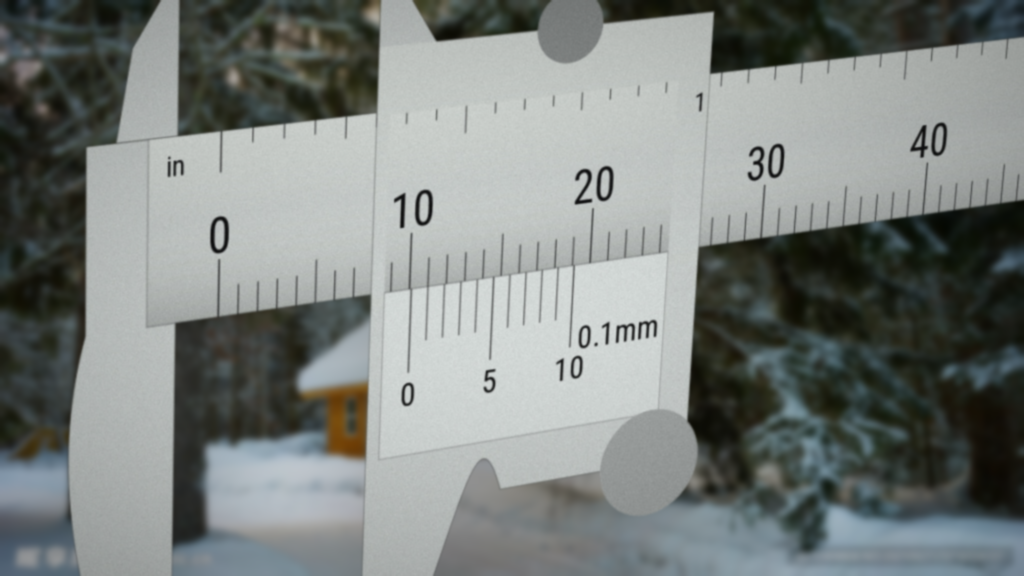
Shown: 10.1 mm
